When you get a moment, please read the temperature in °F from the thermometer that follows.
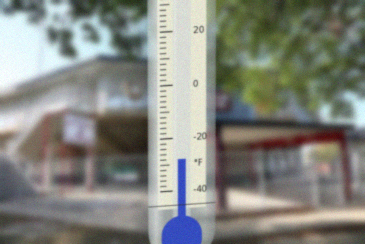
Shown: -28 °F
